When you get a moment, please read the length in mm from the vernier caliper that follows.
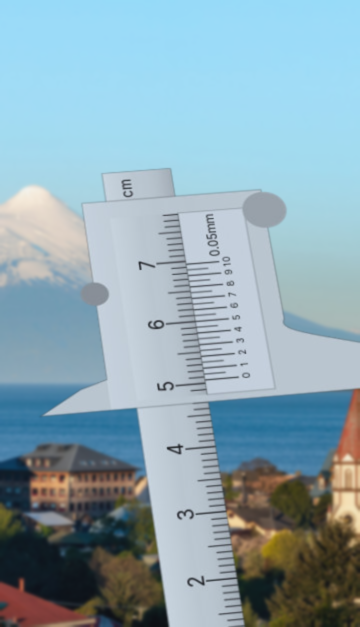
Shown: 50.5 mm
